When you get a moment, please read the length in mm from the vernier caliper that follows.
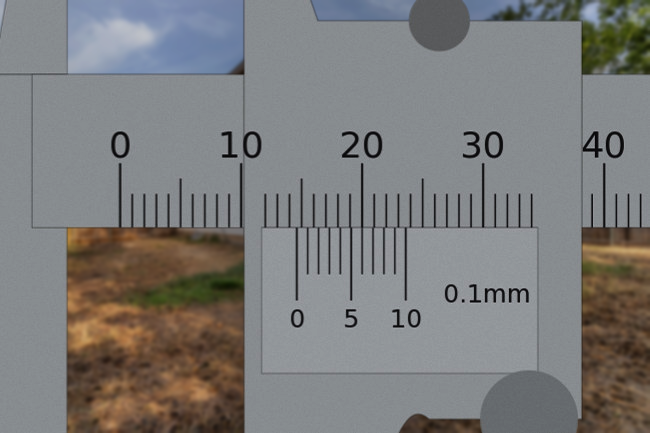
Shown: 14.6 mm
